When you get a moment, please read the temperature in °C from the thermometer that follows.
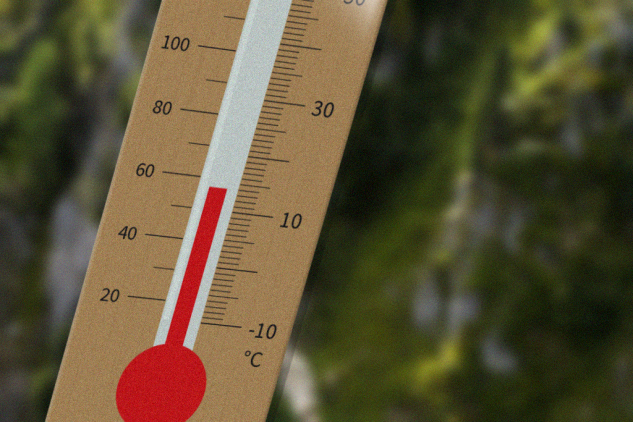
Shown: 14 °C
